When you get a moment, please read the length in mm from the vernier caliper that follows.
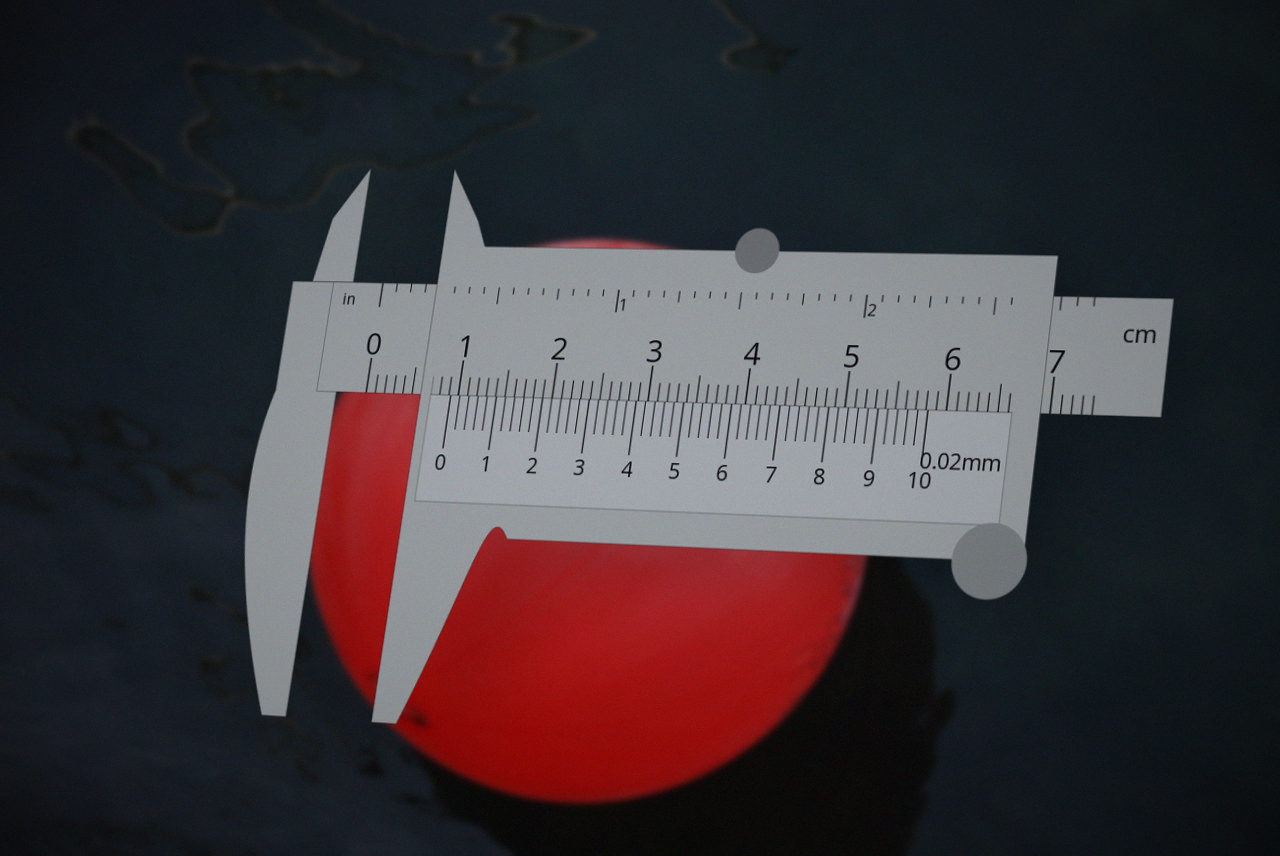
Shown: 9.2 mm
